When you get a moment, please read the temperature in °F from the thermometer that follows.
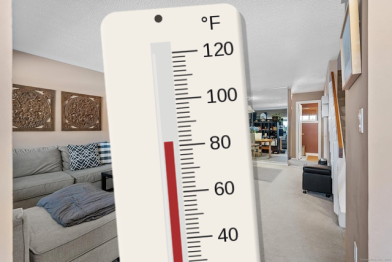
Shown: 82 °F
